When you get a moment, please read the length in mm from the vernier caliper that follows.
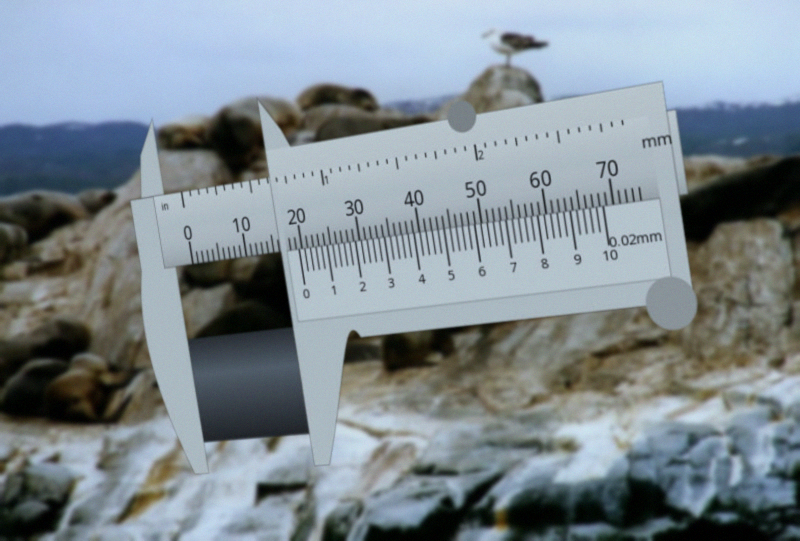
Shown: 19.5 mm
